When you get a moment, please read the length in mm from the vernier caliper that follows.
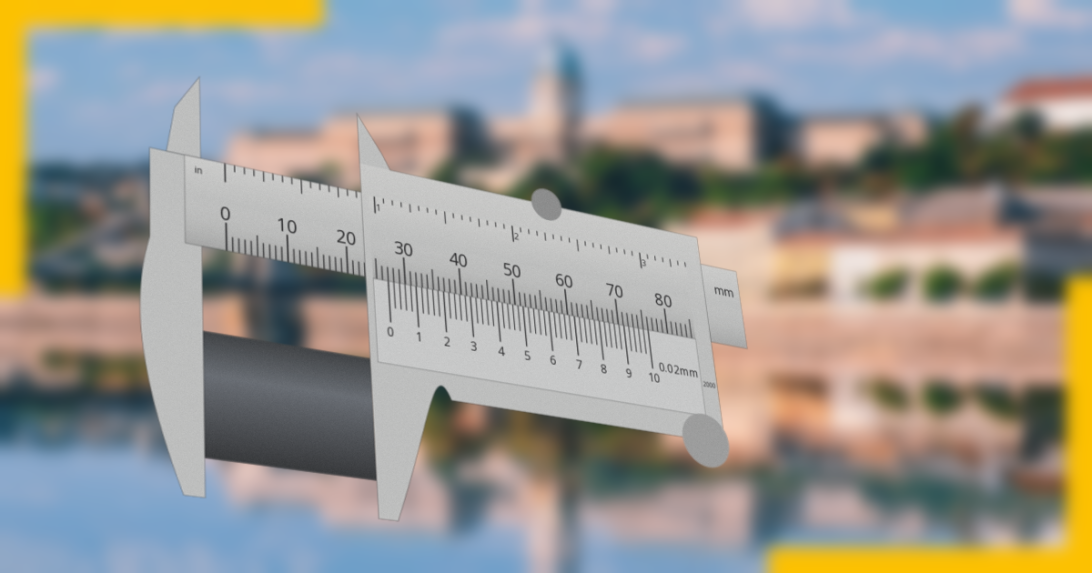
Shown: 27.0 mm
